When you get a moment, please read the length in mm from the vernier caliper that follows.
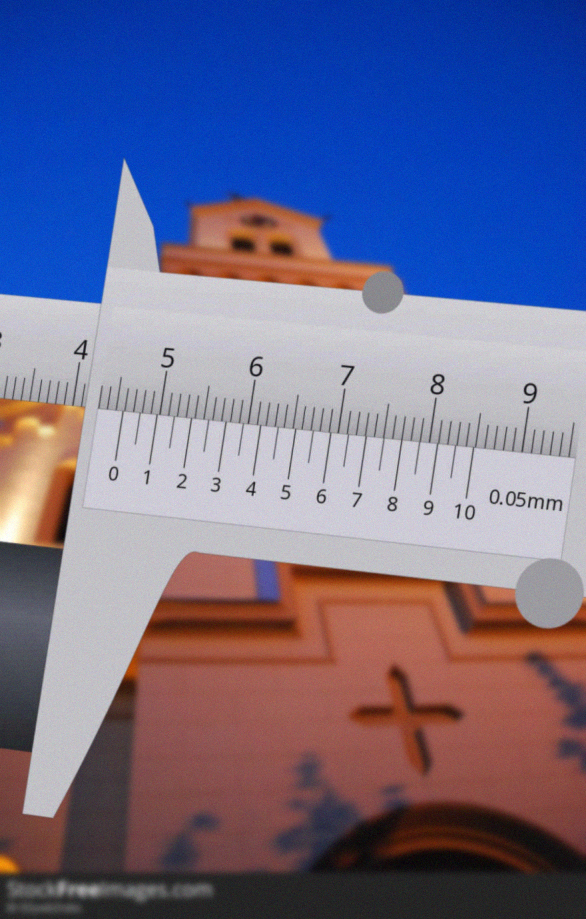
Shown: 45.8 mm
